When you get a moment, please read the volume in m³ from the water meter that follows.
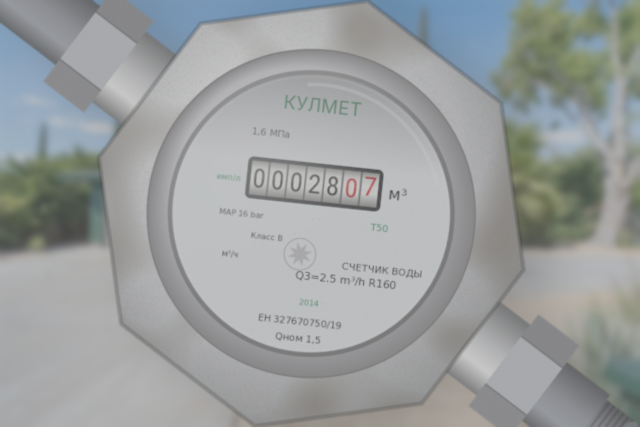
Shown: 28.07 m³
